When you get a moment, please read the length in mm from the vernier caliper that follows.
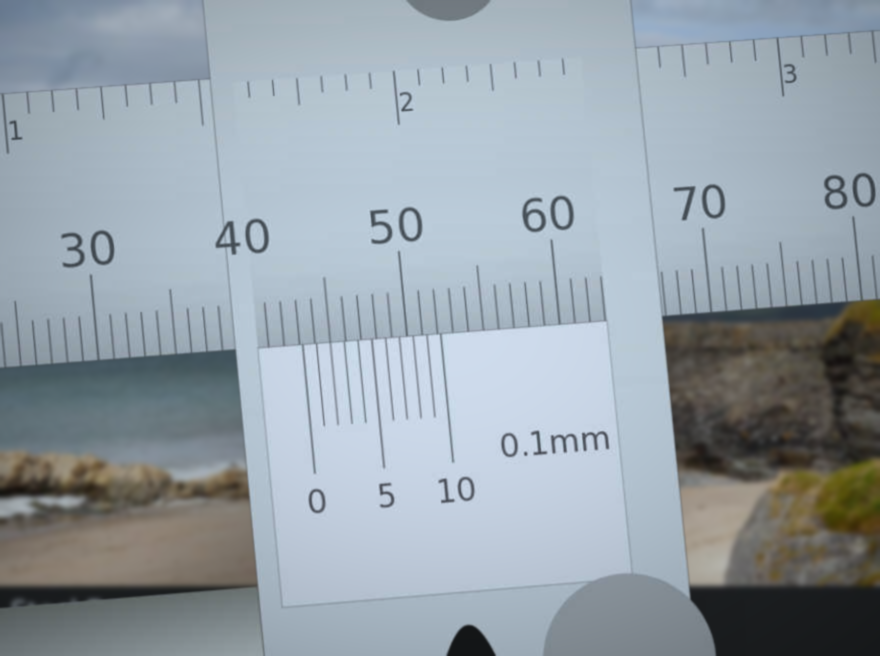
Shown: 43.2 mm
